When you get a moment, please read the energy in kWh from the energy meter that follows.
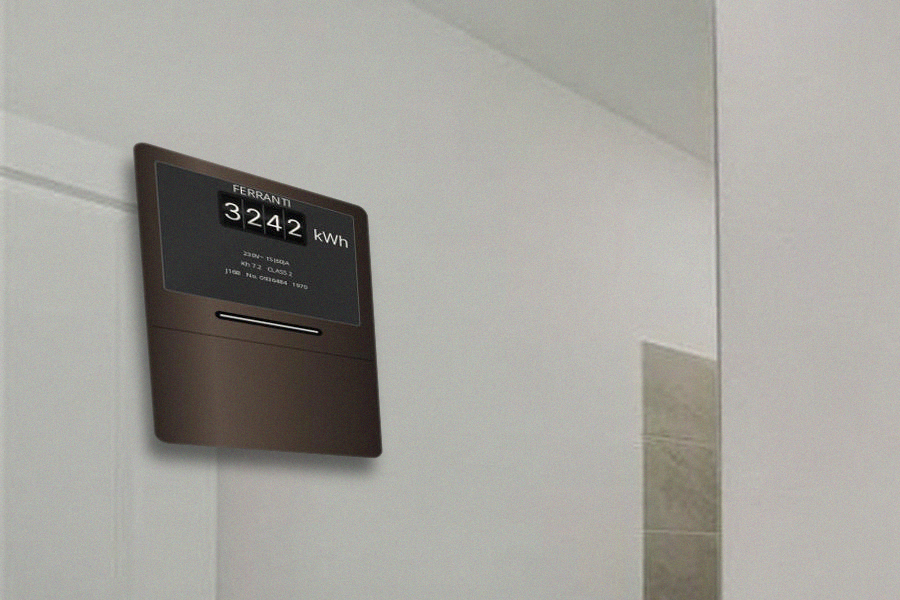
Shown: 3242 kWh
